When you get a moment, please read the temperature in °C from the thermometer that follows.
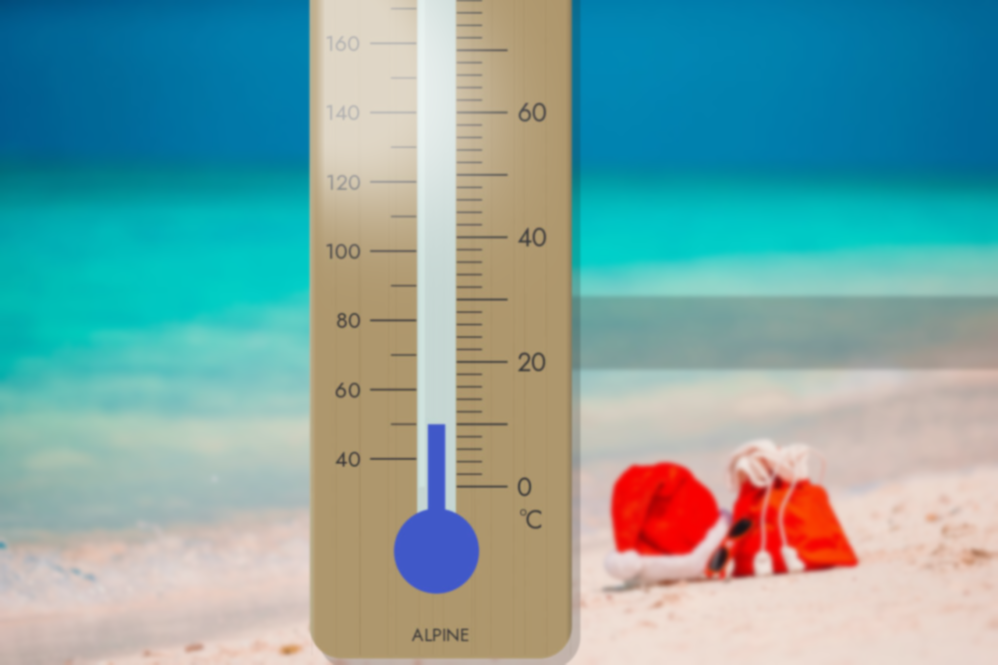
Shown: 10 °C
